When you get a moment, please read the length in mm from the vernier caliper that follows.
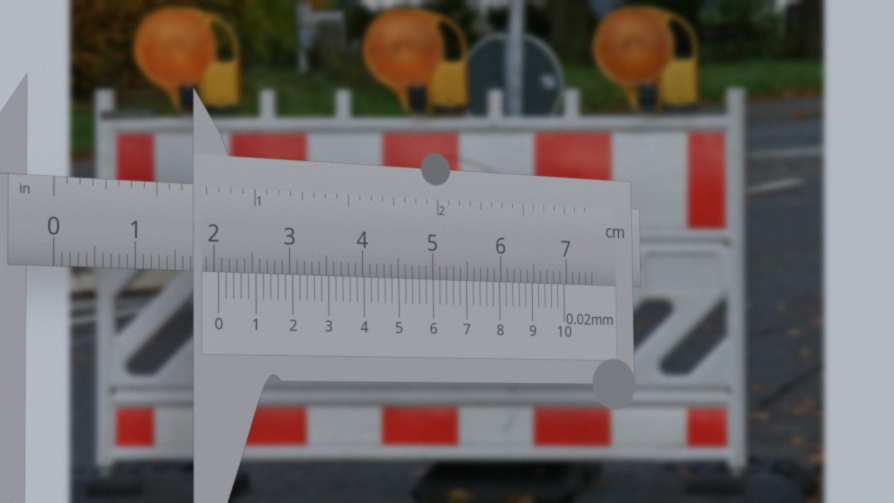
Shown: 20.6 mm
